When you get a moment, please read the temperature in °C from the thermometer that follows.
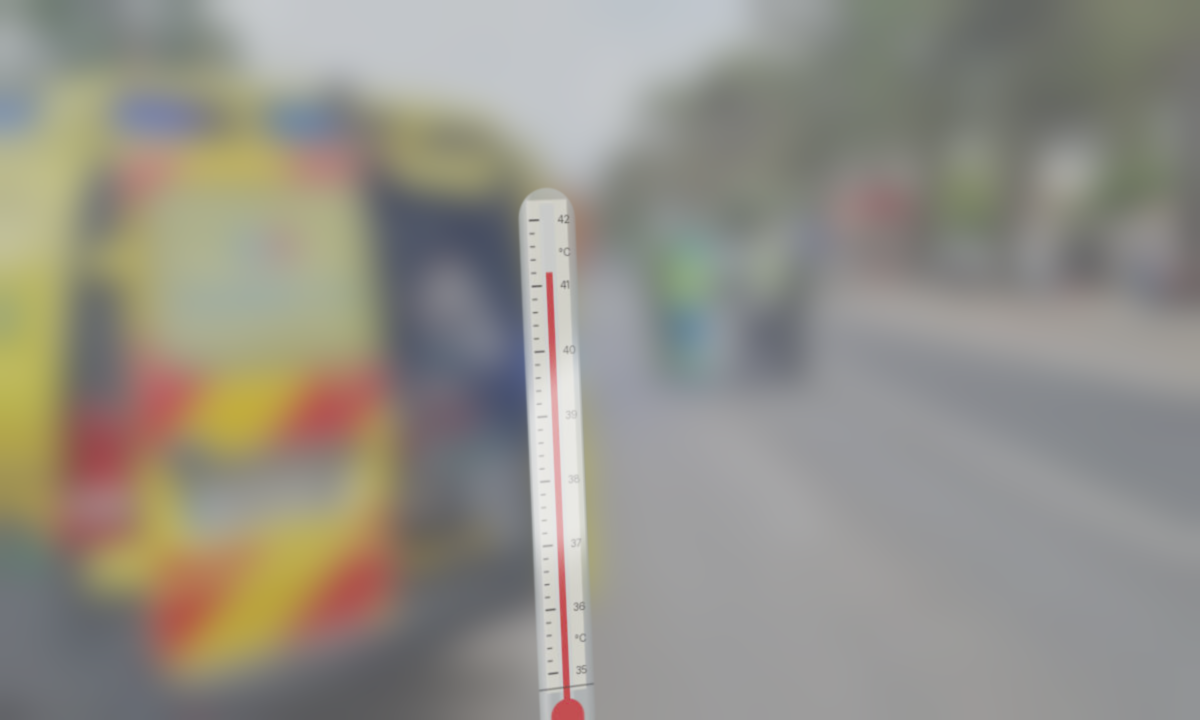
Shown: 41.2 °C
